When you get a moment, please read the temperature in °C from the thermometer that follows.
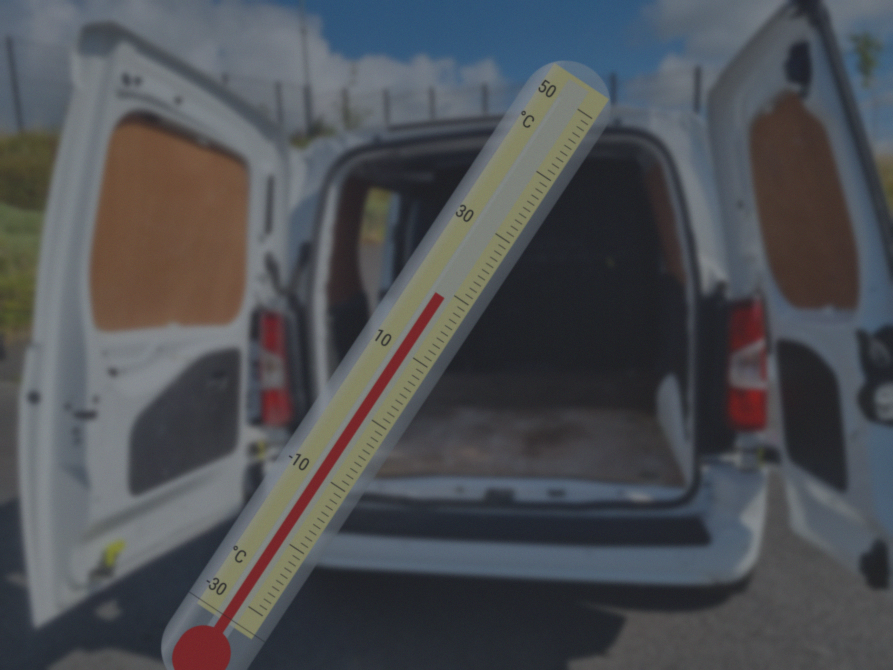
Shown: 19 °C
